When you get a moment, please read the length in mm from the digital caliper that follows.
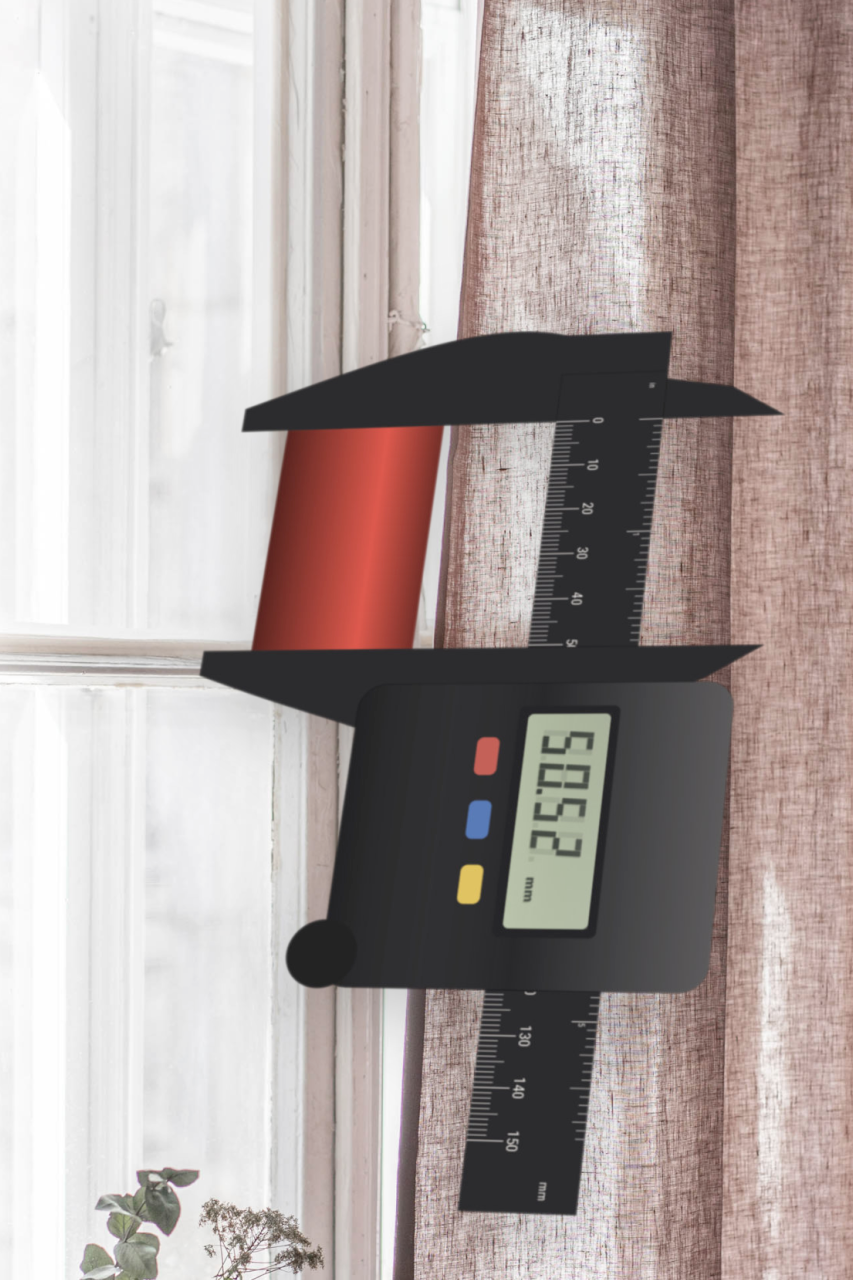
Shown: 50.52 mm
